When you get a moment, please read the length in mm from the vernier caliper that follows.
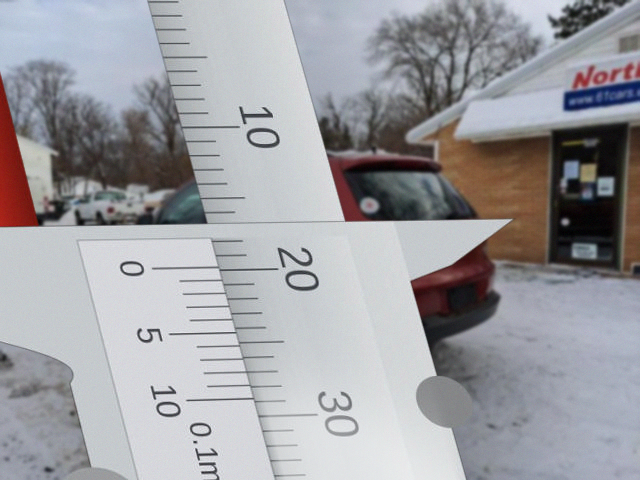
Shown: 19.8 mm
